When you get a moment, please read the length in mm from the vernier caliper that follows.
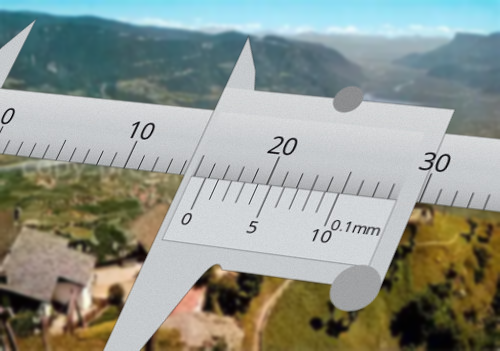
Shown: 15.8 mm
